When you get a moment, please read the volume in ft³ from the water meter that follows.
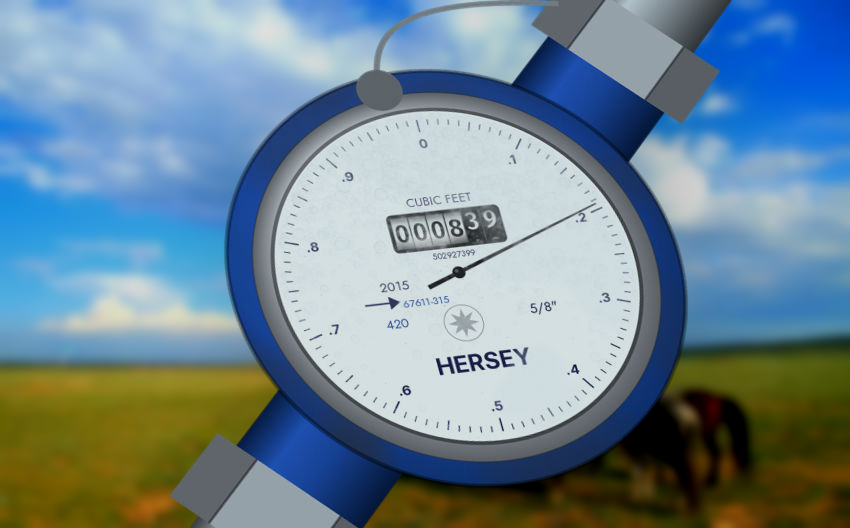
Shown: 839.19 ft³
